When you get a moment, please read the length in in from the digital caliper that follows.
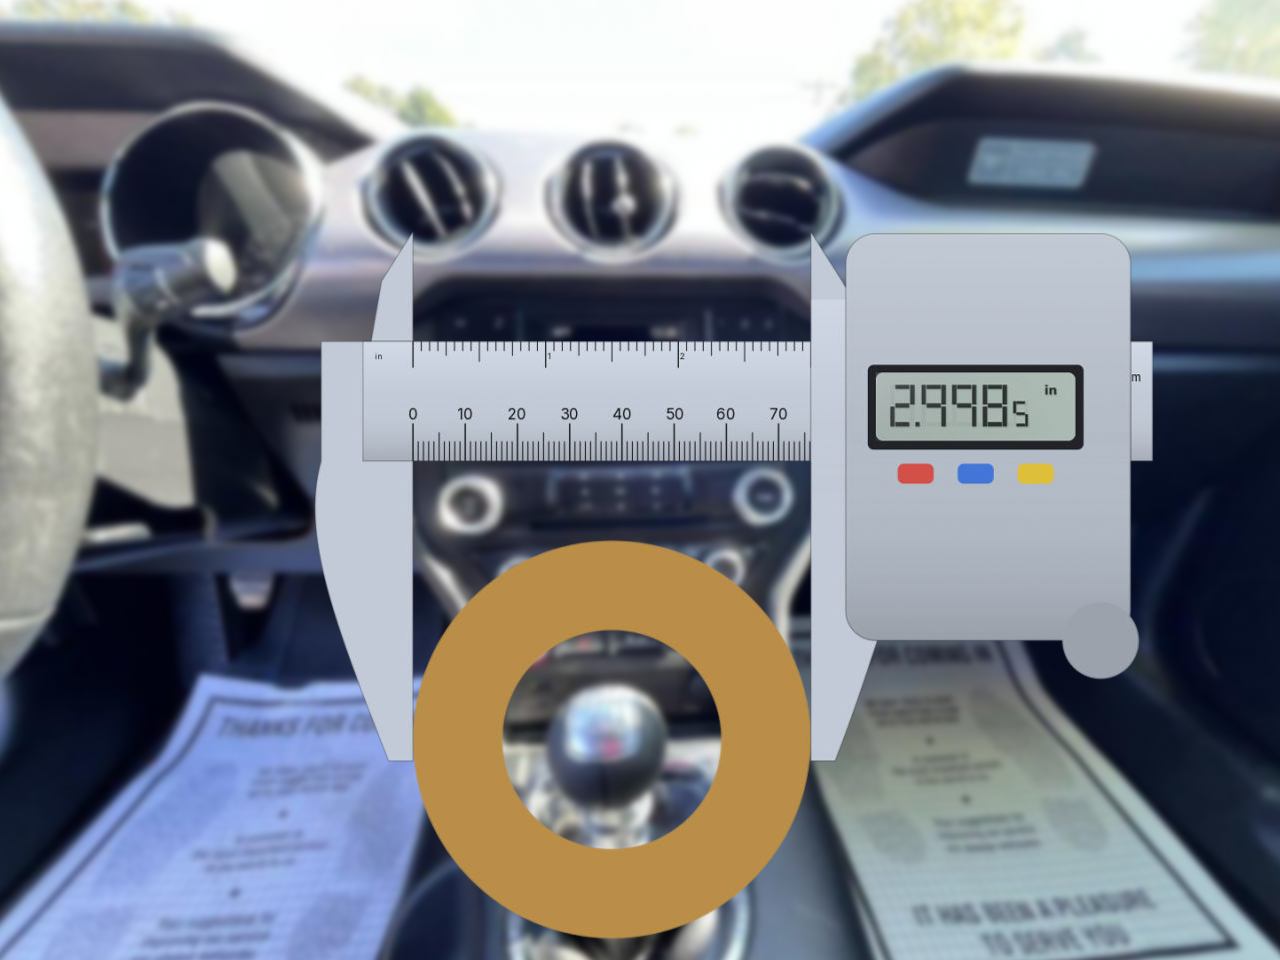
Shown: 2.9985 in
